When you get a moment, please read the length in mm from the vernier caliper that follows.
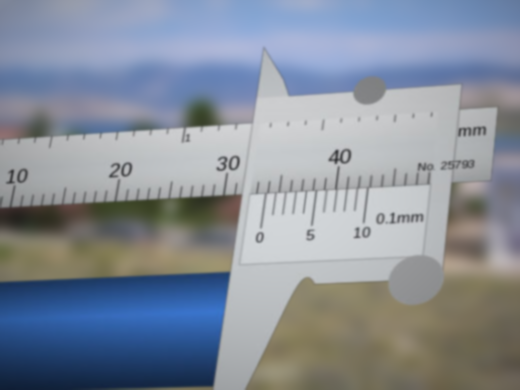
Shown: 33.8 mm
